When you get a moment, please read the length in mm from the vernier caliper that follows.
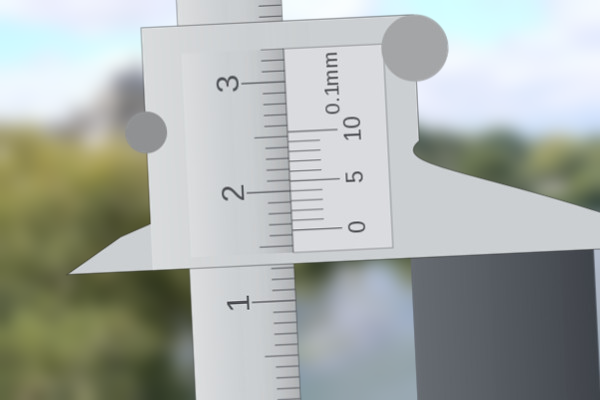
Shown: 16.4 mm
